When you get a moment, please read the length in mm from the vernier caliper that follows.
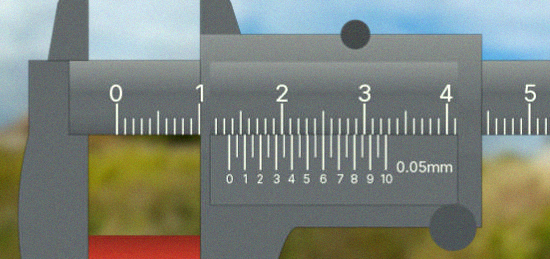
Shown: 13.6 mm
